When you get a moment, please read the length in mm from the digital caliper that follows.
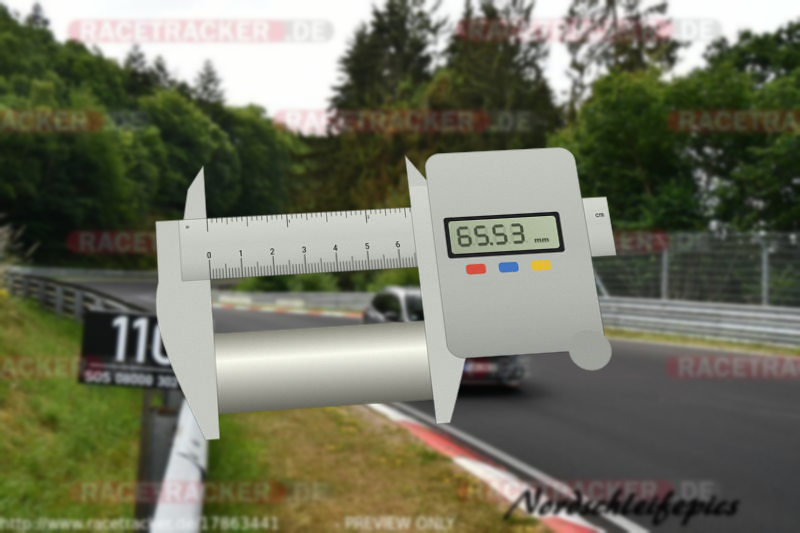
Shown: 65.53 mm
